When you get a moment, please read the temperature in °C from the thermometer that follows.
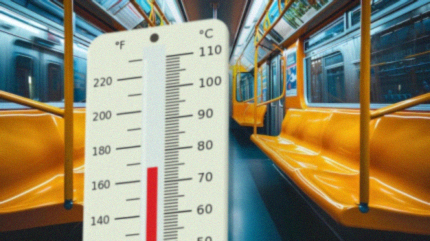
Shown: 75 °C
